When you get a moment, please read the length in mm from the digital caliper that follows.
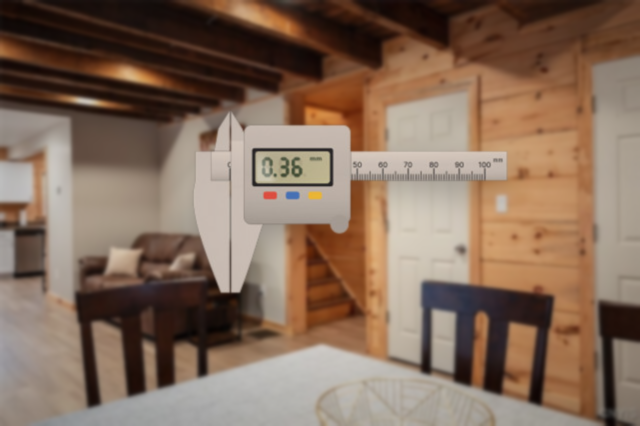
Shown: 0.36 mm
